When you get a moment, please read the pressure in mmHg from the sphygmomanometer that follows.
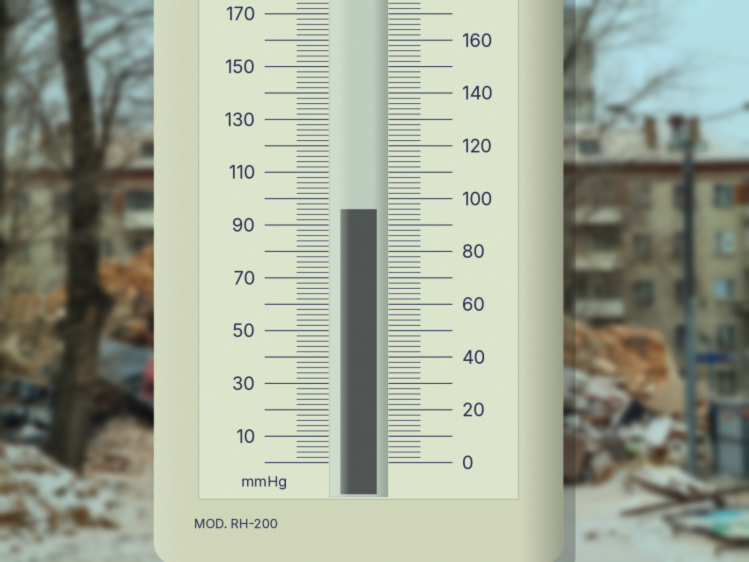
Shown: 96 mmHg
